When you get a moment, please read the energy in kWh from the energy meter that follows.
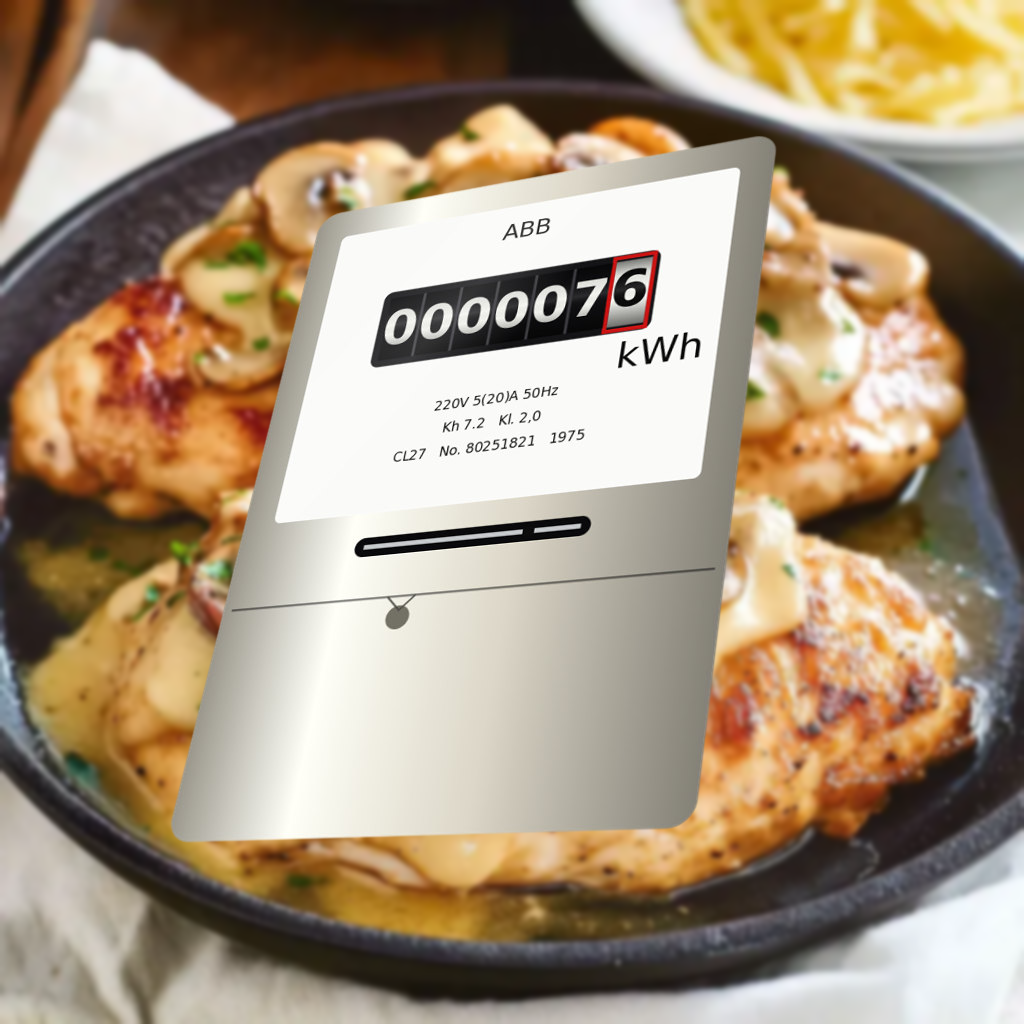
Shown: 7.6 kWh
